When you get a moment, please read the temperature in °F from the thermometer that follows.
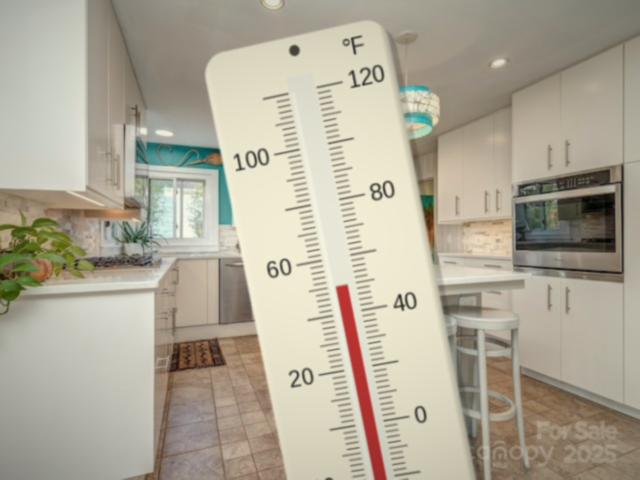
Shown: 50 °F
